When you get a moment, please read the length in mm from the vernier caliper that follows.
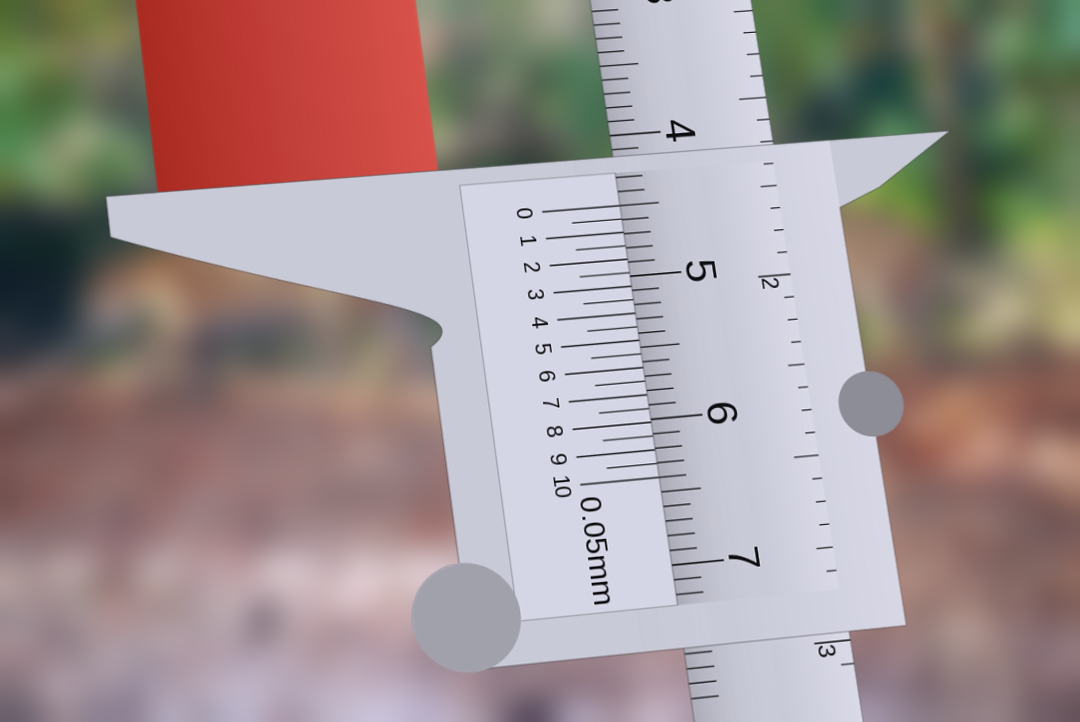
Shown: 45.0 mm
